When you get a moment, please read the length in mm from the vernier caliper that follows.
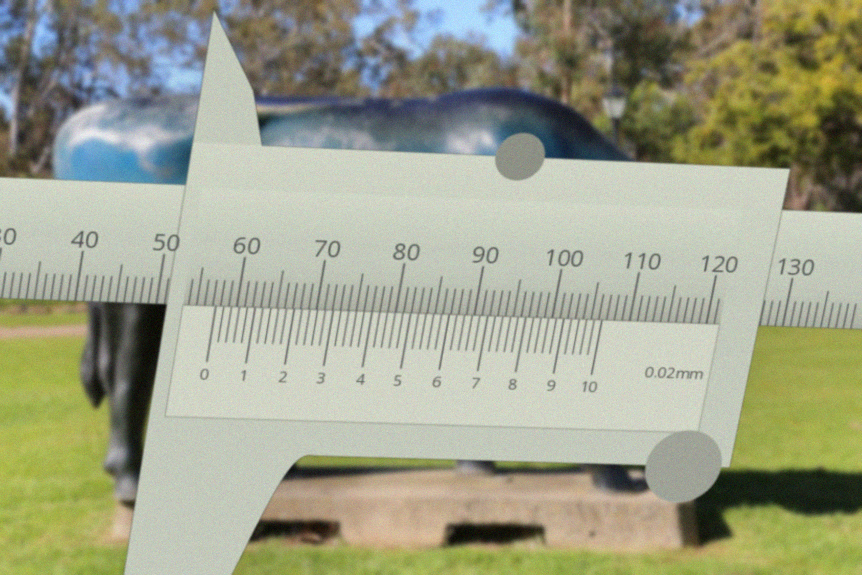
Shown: 57.4 mm
